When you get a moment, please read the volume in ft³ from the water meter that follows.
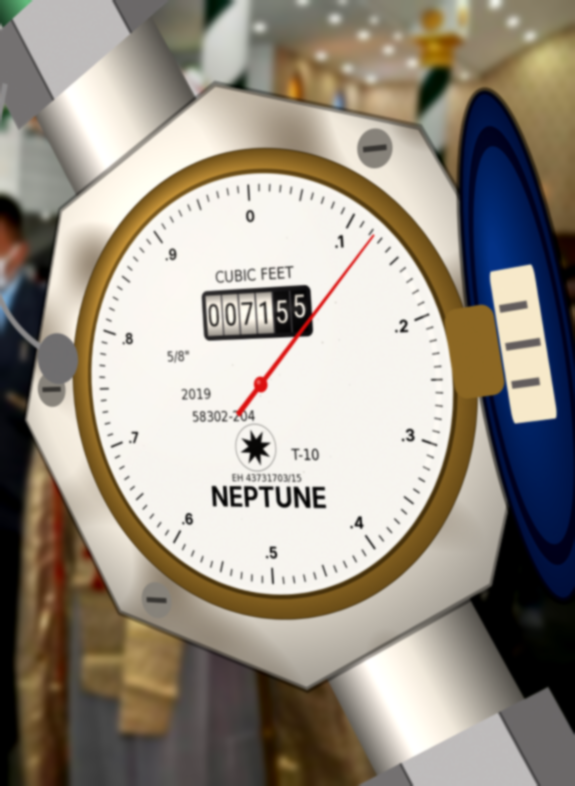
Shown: 7155.12 ft³
